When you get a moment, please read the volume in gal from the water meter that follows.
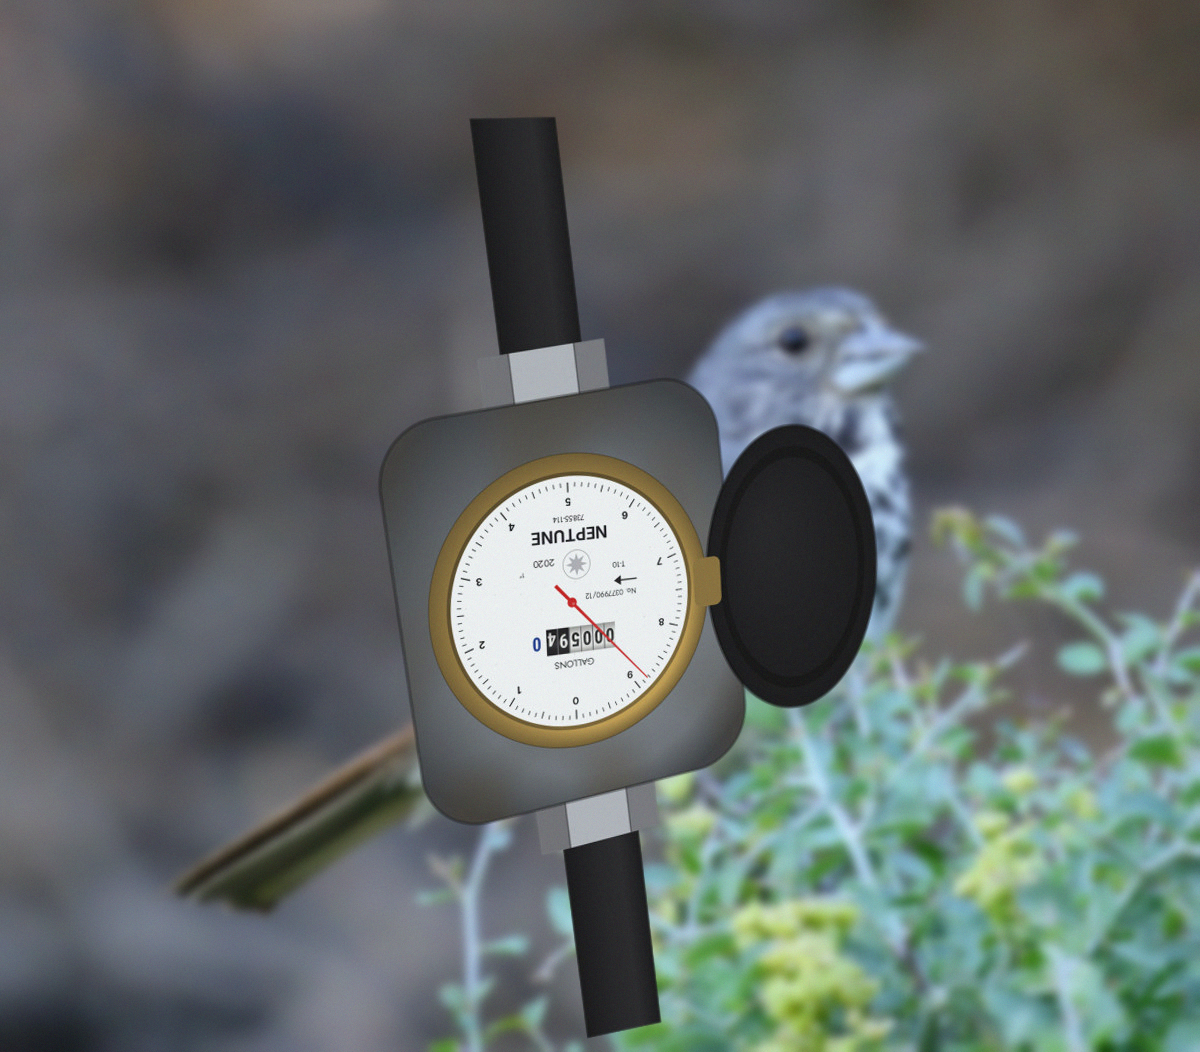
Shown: 5938.8 gal
